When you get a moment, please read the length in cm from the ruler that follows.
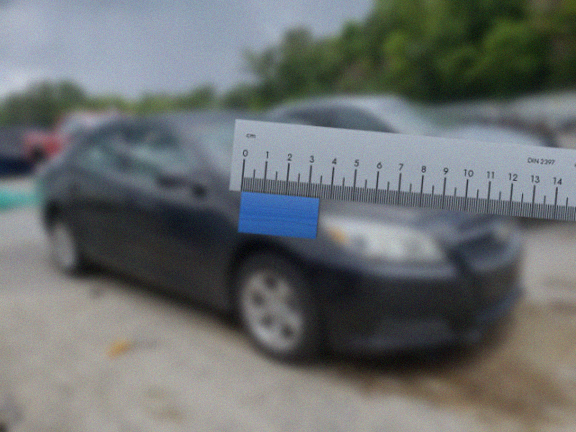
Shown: 3.5 cm
